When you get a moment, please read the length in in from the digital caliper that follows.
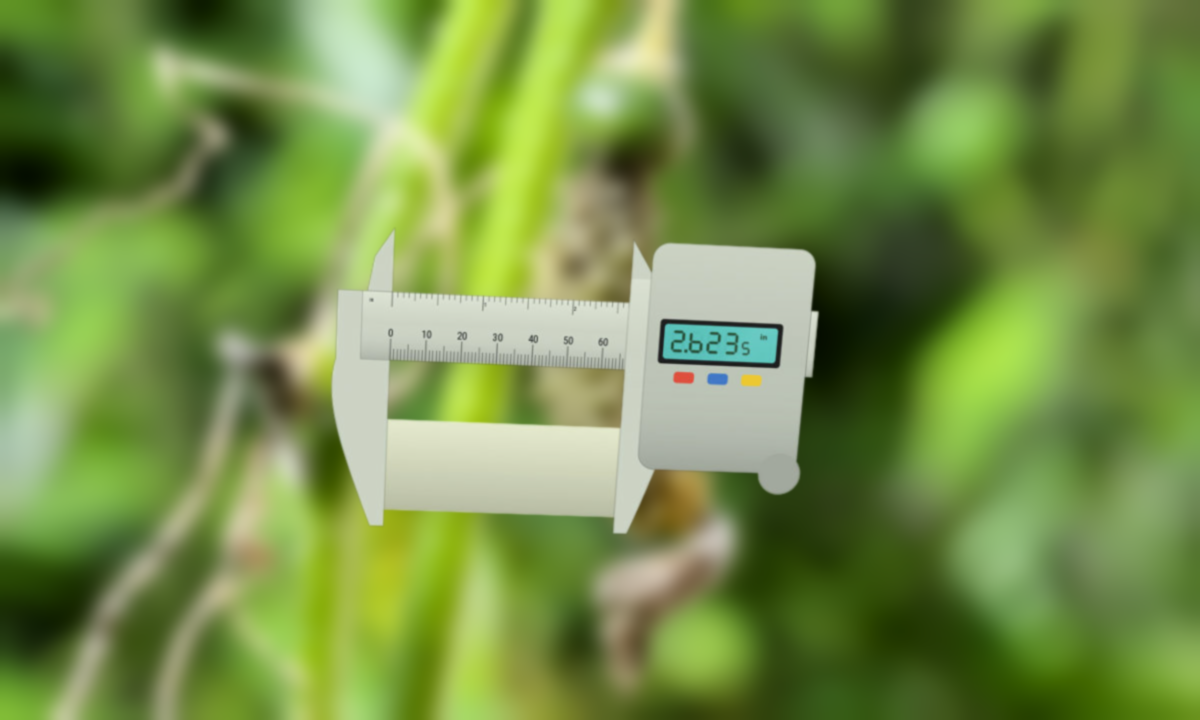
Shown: 2.6235 in
